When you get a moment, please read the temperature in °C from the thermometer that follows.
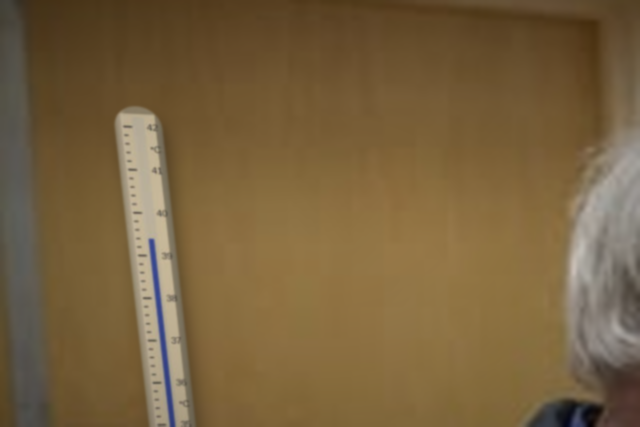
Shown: 39.4 °C
